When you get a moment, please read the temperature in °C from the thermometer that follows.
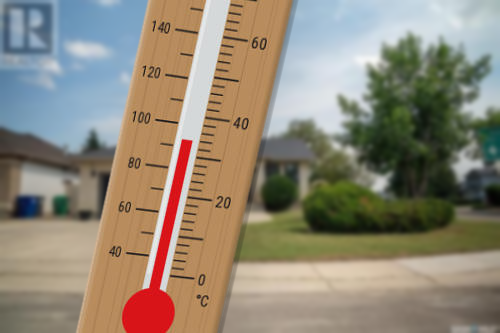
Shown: 34 °C
